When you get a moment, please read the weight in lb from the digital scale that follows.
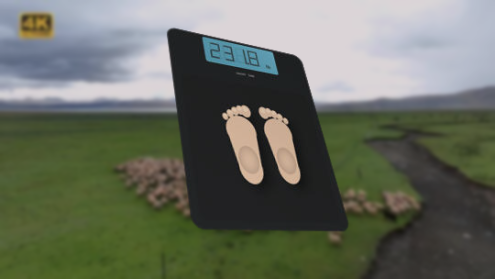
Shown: 231.8 lb
